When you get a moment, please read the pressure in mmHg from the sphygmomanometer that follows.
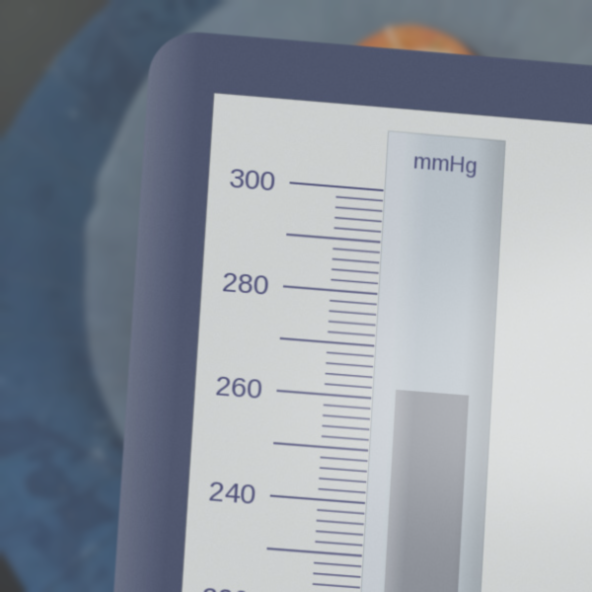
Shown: 262 mmHg
